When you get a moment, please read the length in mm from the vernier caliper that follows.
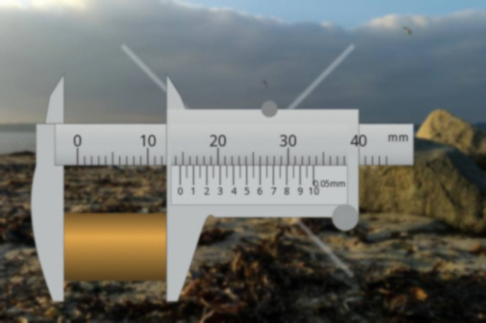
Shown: 14.6 mm
